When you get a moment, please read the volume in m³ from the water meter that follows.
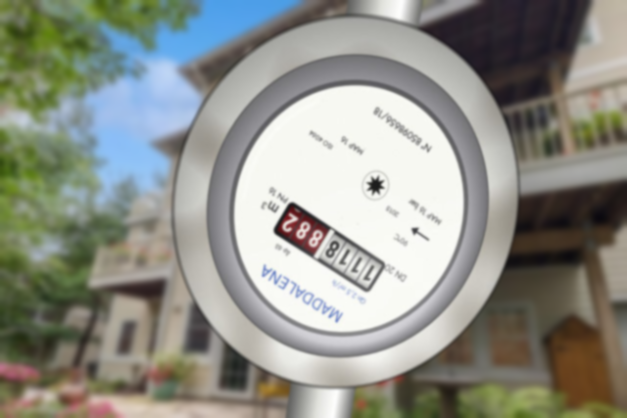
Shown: 1118.882 m³
